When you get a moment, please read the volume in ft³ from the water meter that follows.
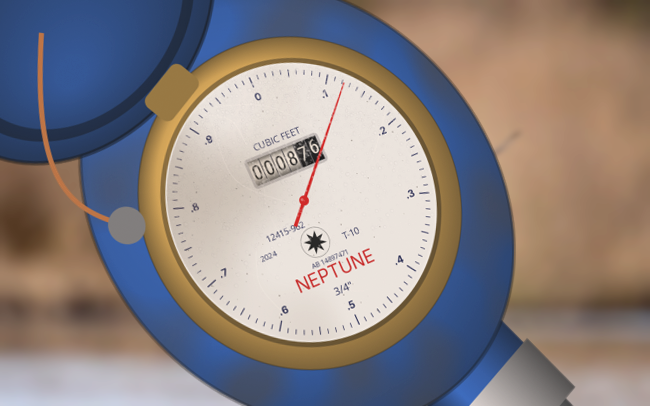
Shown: 876.12 ft³
